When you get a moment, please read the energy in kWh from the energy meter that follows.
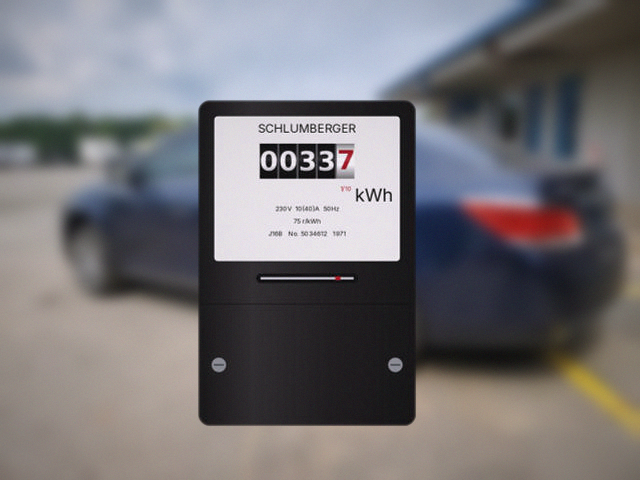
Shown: 33.7 kWh
